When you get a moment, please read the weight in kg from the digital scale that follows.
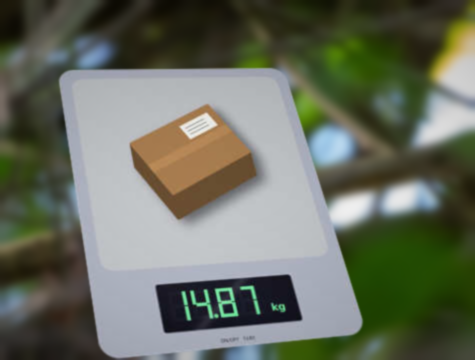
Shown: 14.87 kg
